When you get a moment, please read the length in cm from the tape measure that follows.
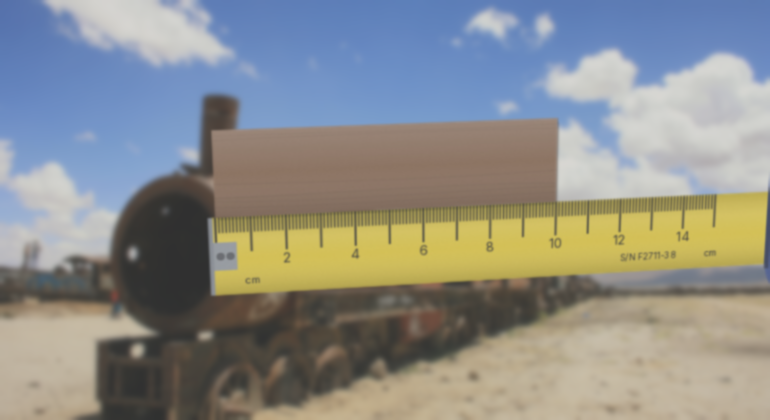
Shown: 10 cm
